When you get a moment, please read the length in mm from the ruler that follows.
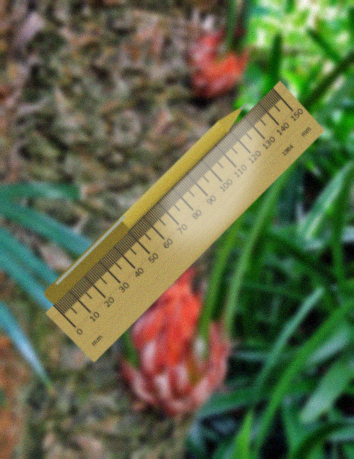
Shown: 135 mm
